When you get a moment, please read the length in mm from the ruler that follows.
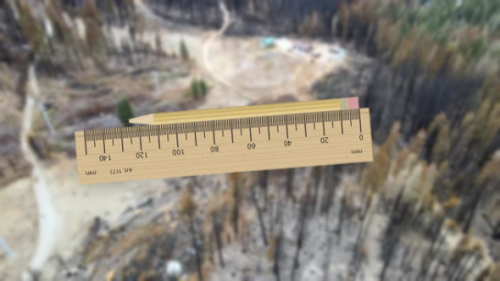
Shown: 130 mm
